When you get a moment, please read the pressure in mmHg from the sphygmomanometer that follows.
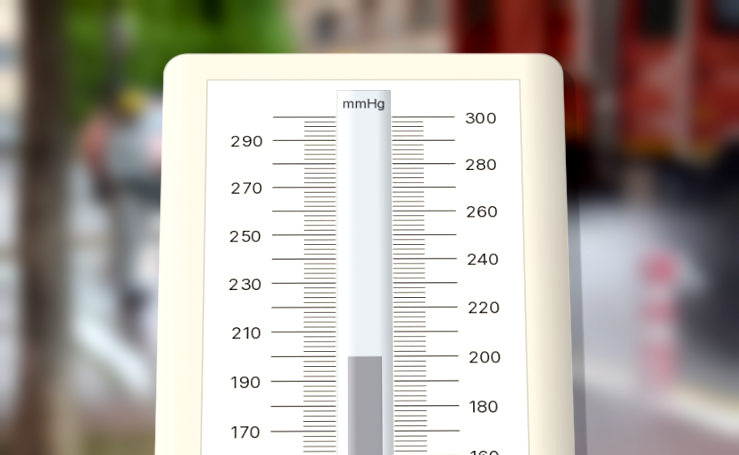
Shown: 200 mmHg
